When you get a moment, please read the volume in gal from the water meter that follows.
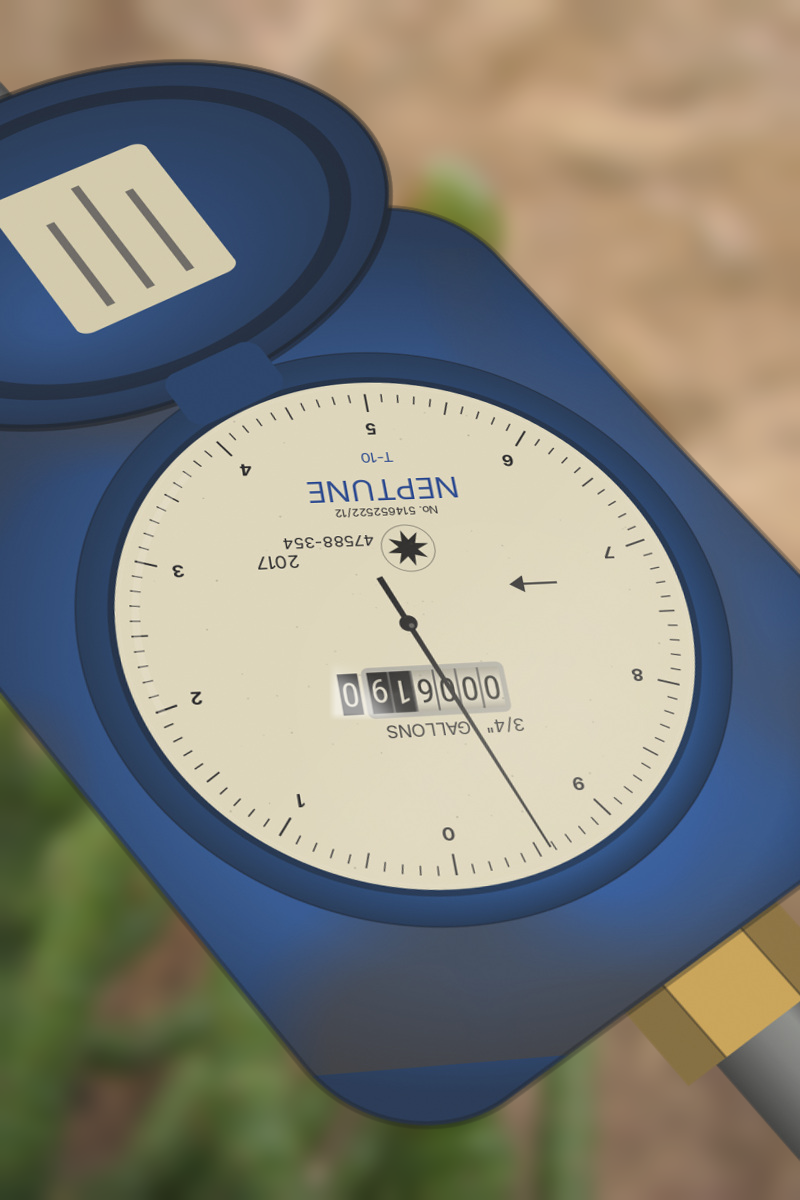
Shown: 6189.4 gal
